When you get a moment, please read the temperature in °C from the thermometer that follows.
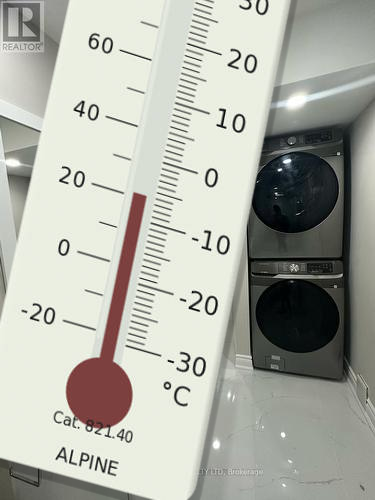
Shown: -6 °C
